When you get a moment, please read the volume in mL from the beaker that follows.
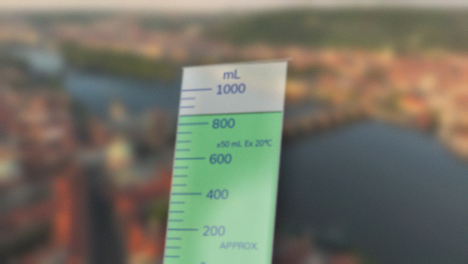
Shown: 850 mL
